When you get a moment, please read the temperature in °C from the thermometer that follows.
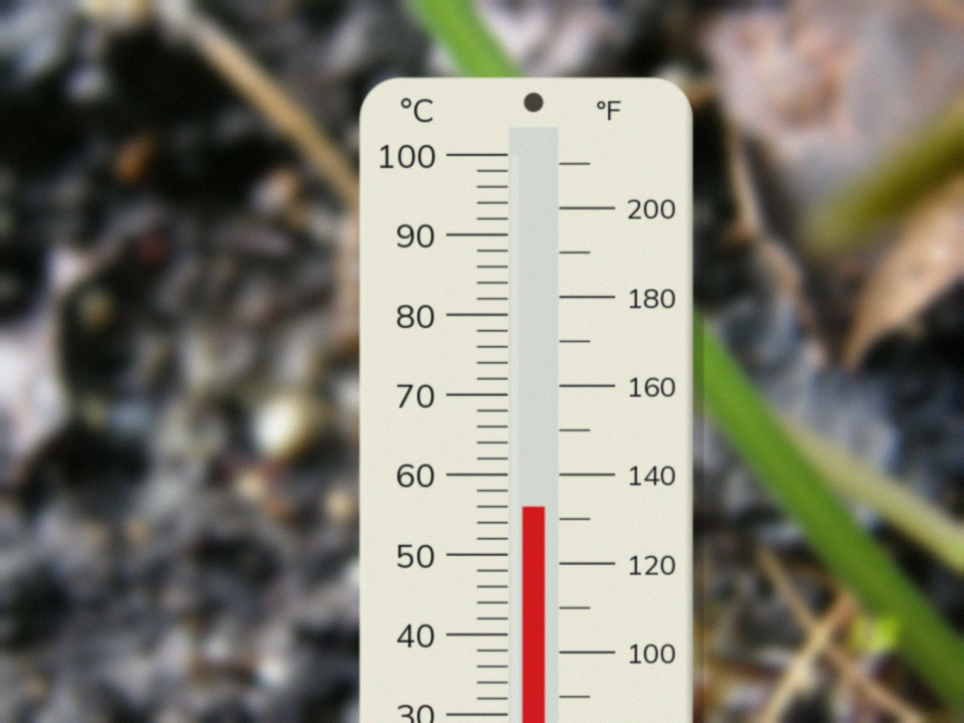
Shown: 56 °C
